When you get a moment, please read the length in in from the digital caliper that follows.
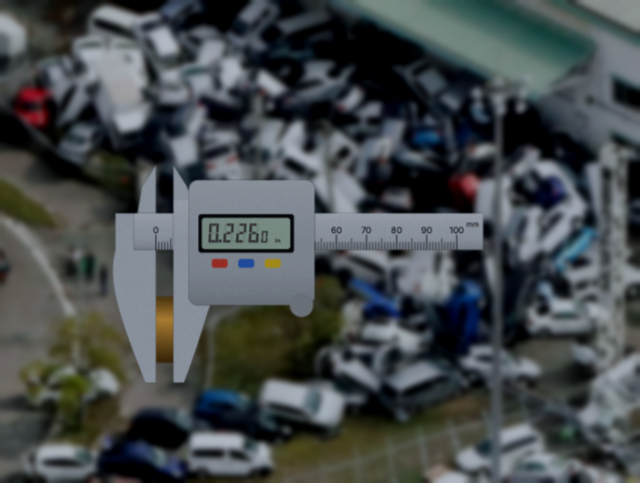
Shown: 0.2260 in
